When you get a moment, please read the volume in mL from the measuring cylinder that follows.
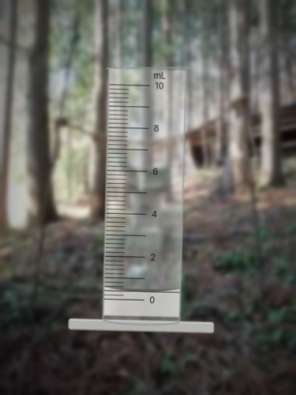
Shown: 0.4 mL
